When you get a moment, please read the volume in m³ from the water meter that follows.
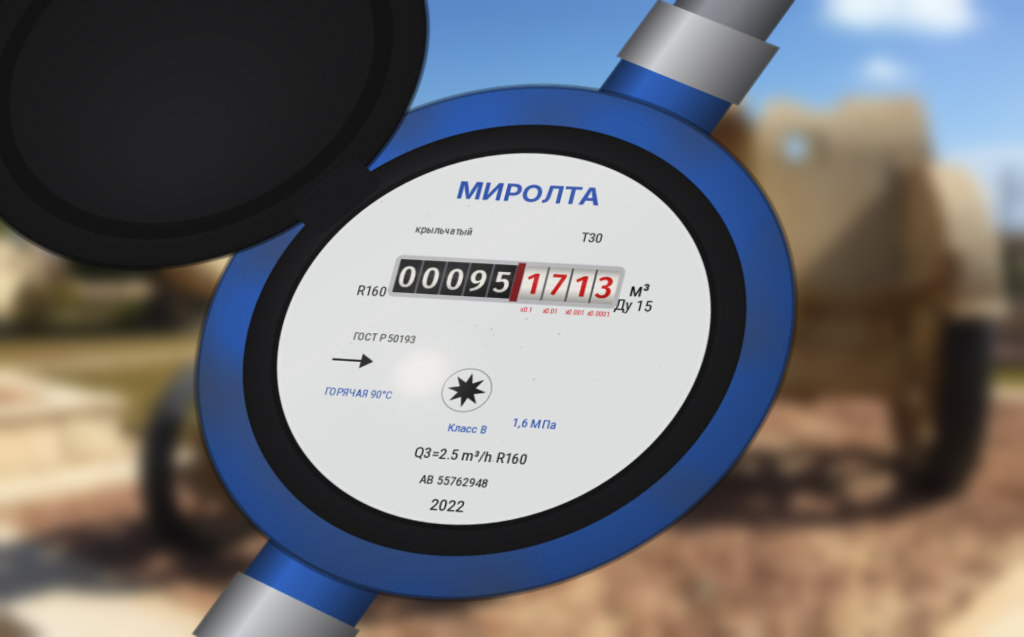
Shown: 95.1713 m³
